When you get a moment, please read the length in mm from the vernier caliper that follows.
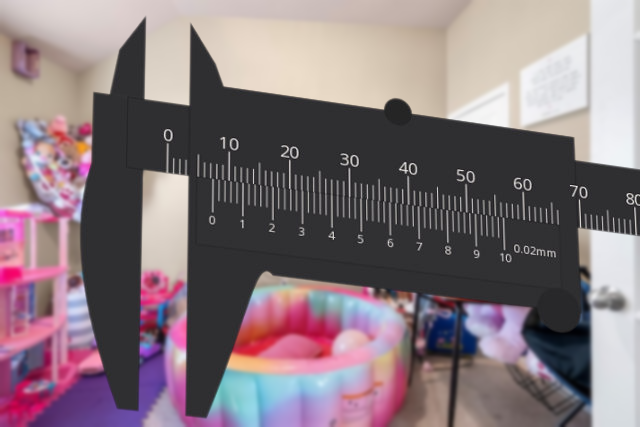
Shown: 7.4 mm
